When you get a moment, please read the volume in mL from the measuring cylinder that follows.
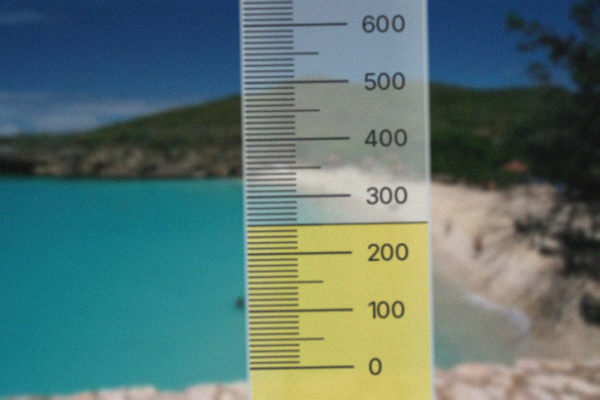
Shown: 250 mL
